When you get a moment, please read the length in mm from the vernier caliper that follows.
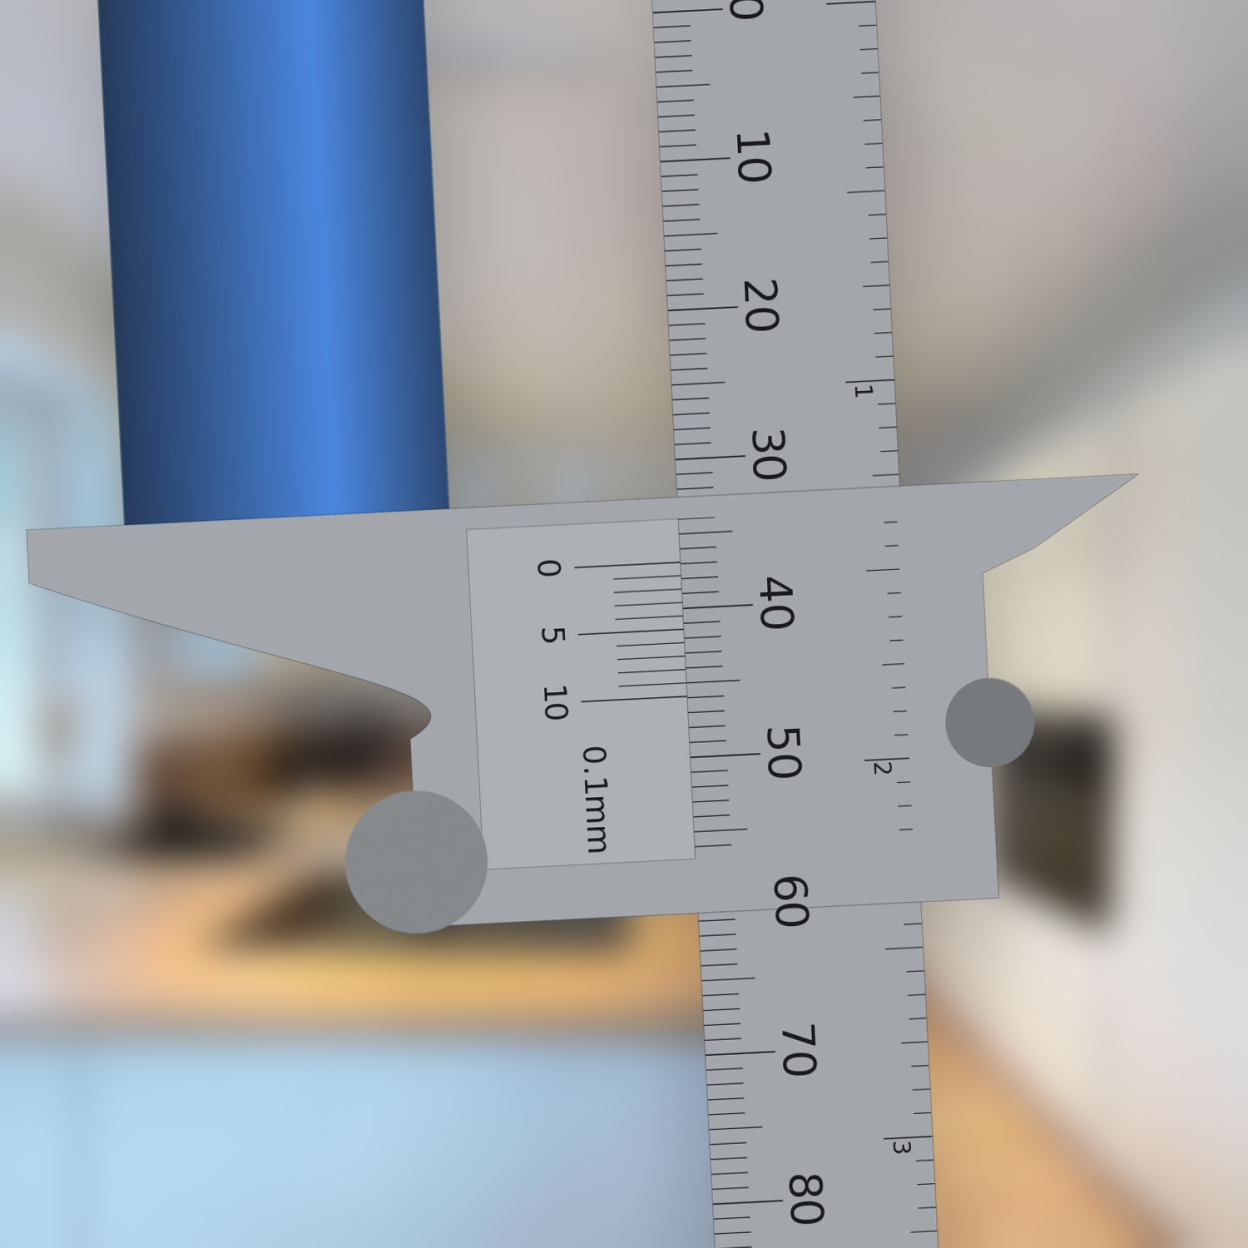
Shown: 36.9 mm
